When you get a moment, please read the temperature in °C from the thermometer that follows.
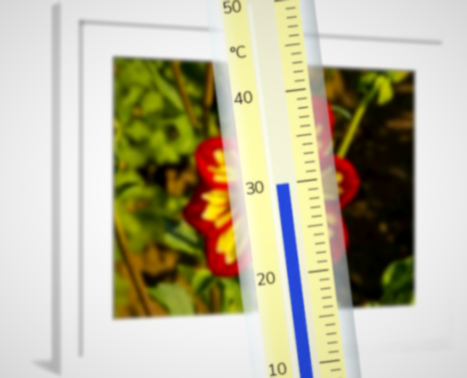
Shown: 30 °C
